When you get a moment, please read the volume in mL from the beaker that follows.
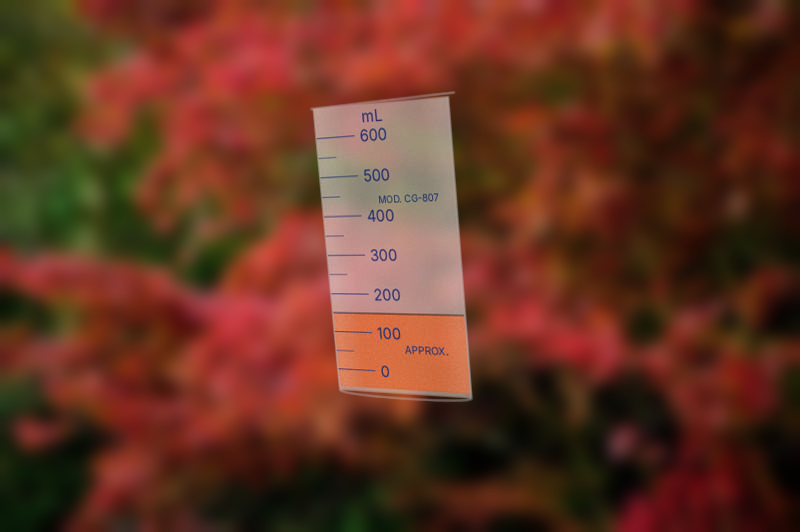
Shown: 150 mL
